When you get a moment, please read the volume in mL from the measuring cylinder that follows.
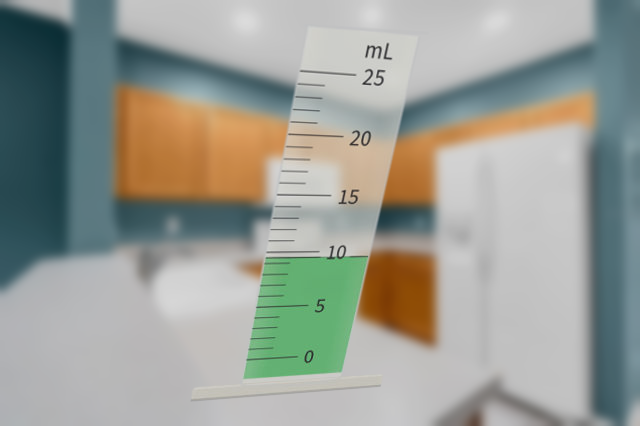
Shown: 9.5 mL
